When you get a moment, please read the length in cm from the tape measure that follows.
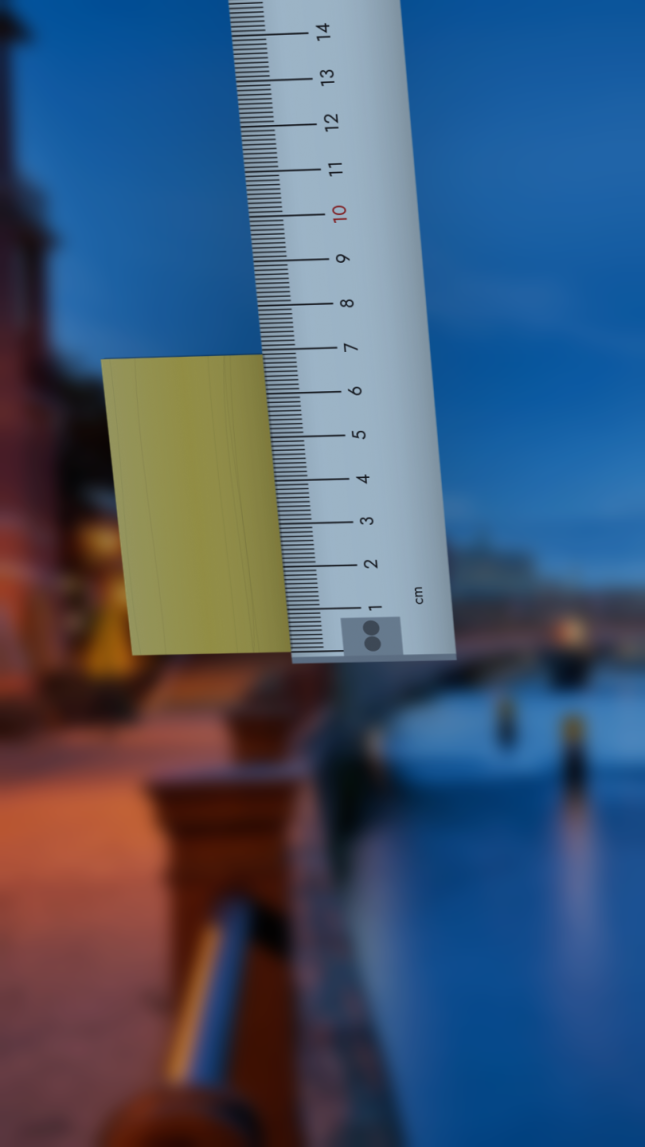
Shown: 6.9 cm
